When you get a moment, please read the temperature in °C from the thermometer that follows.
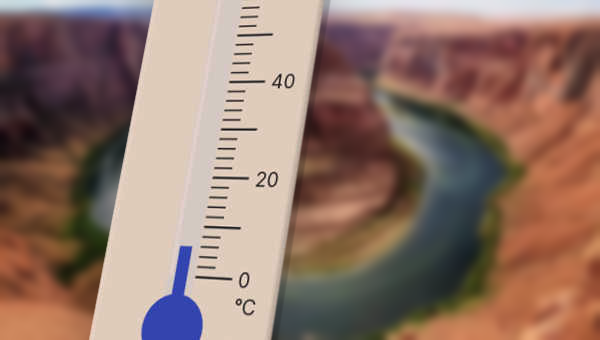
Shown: 6 °C
